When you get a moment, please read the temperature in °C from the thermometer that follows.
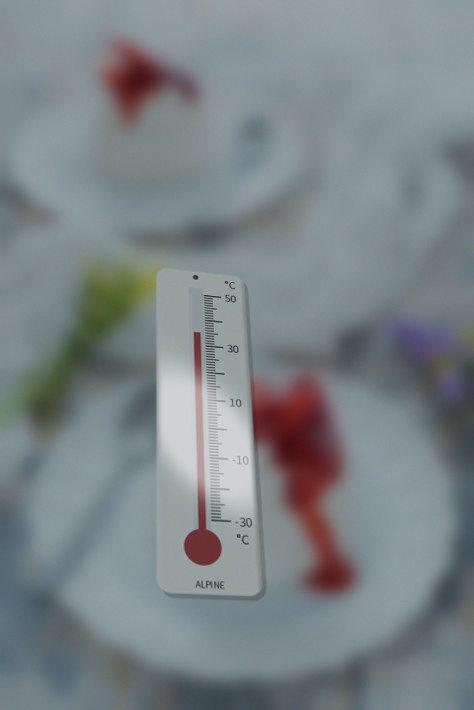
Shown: 35 °C
